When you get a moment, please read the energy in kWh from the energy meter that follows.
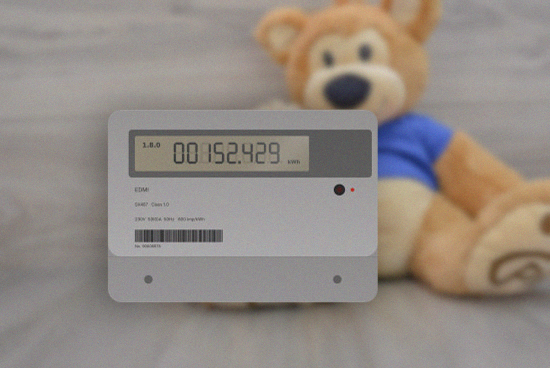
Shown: 152.429 kWh
